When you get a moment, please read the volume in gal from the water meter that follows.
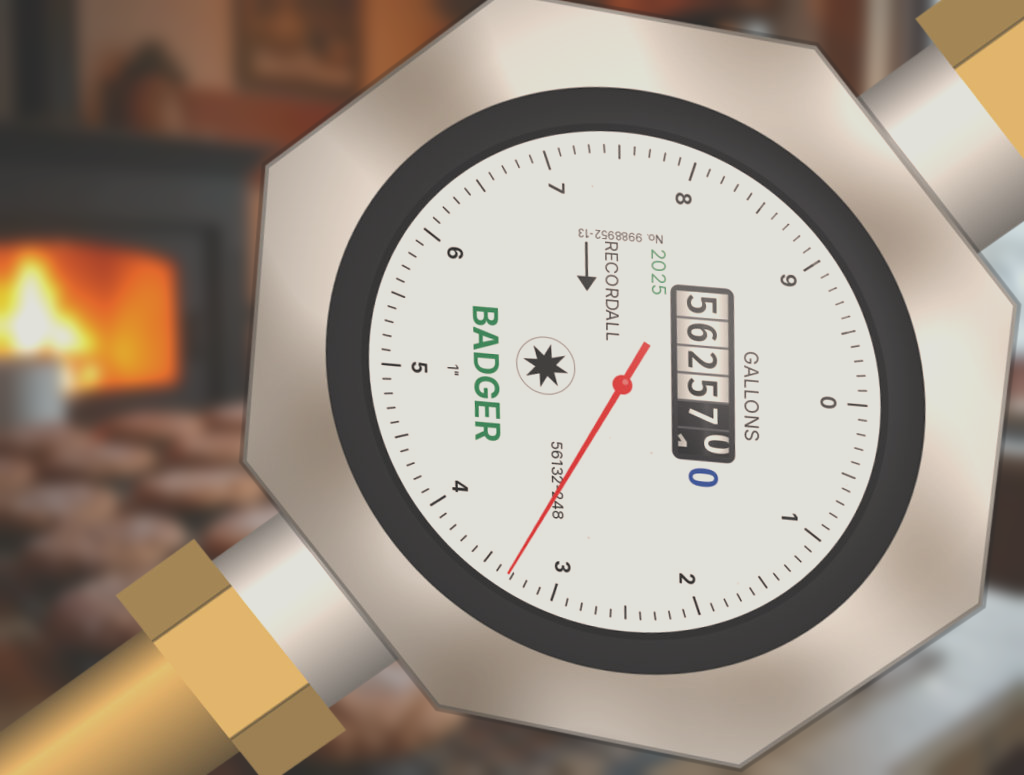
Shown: 5625703.3 gal
